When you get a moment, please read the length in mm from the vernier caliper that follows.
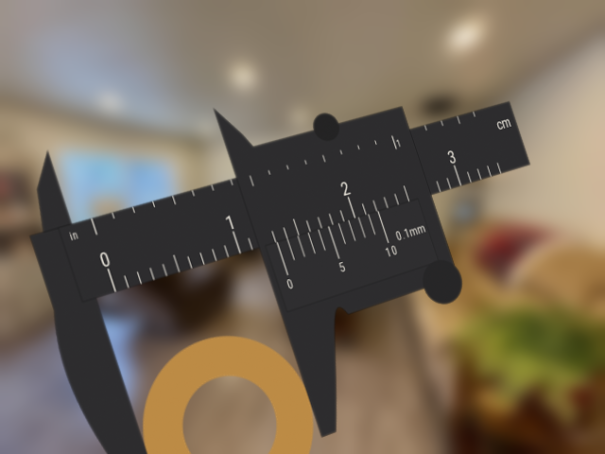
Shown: 13.1 mm
